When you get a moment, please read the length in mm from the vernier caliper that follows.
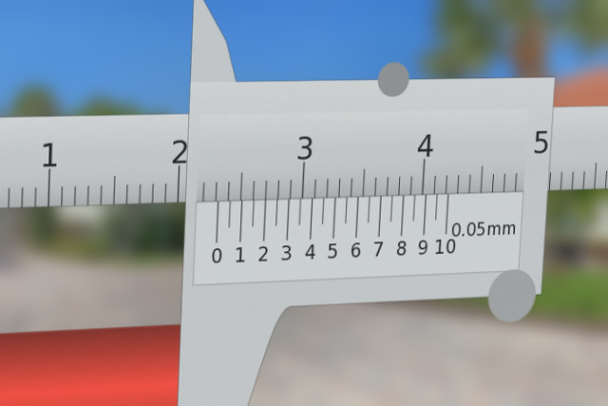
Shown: 23.2 mm
